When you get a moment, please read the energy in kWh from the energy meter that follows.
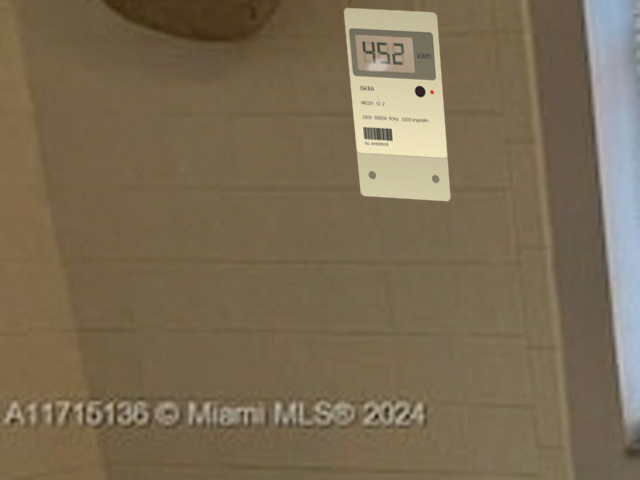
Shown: 452 kWh
